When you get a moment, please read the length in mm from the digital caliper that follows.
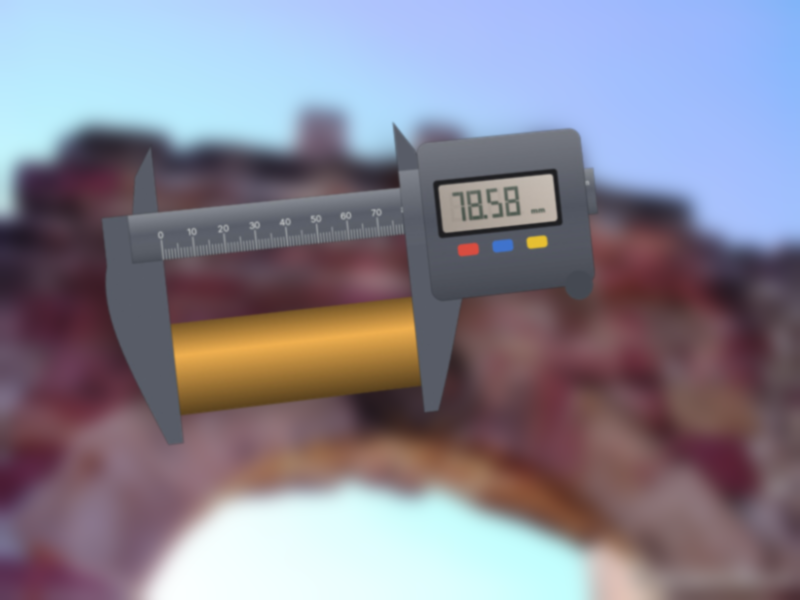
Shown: 78.58 mm
